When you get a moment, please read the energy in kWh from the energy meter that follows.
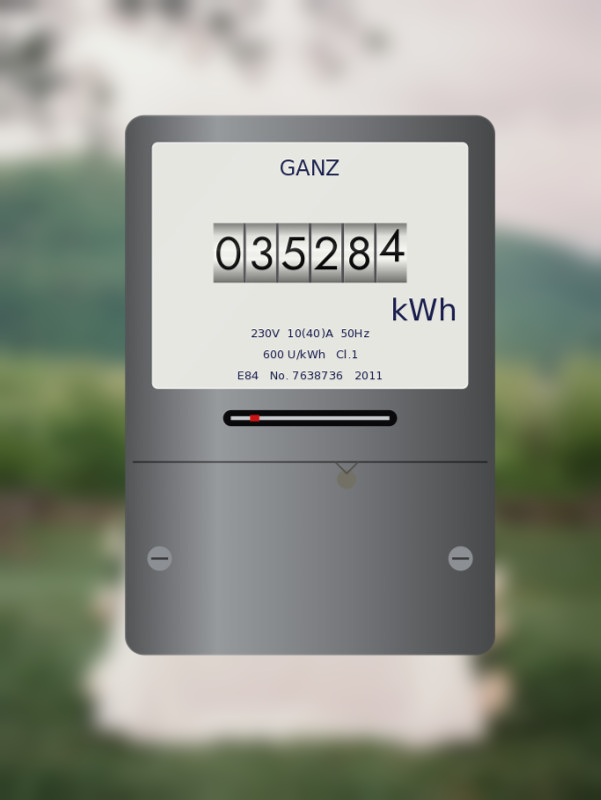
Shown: 35284 kWh
